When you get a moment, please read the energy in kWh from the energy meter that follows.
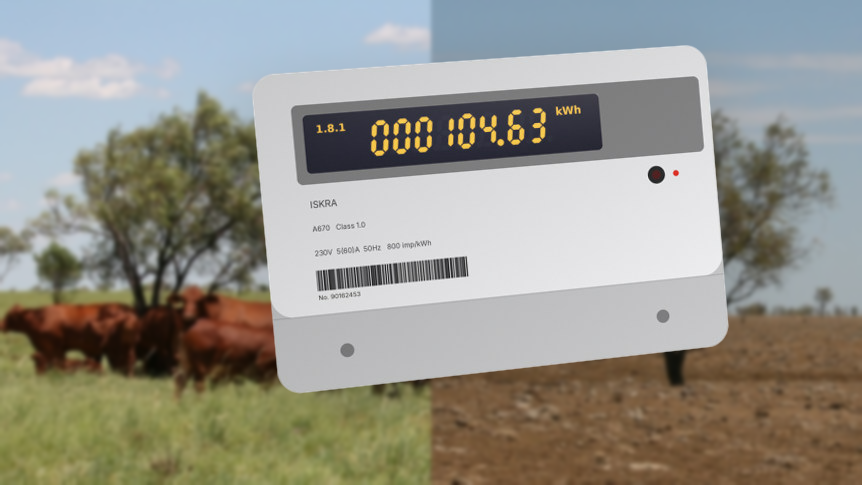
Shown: 104.63 kWh
